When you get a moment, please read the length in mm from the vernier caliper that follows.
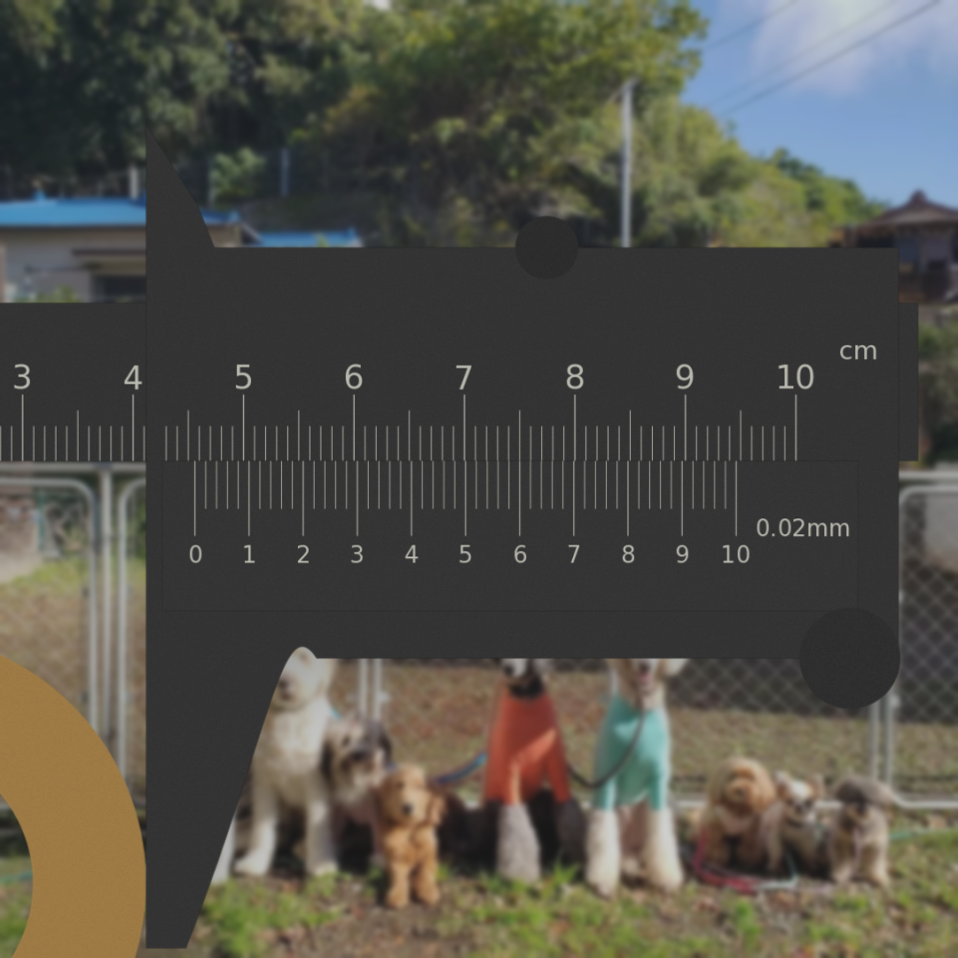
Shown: 45.6 mm
